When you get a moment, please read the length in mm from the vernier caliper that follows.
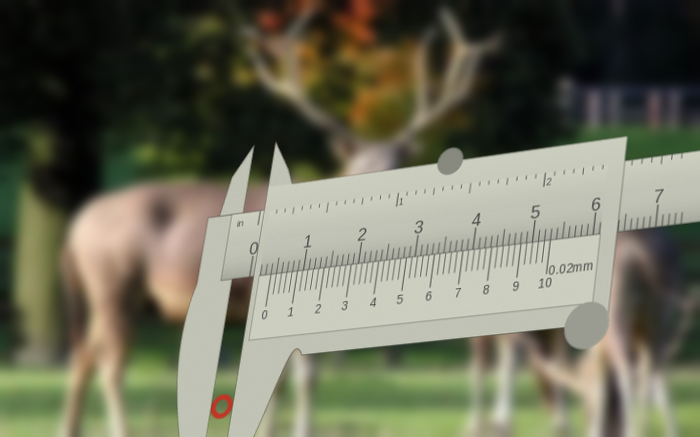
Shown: 4.0 mm
